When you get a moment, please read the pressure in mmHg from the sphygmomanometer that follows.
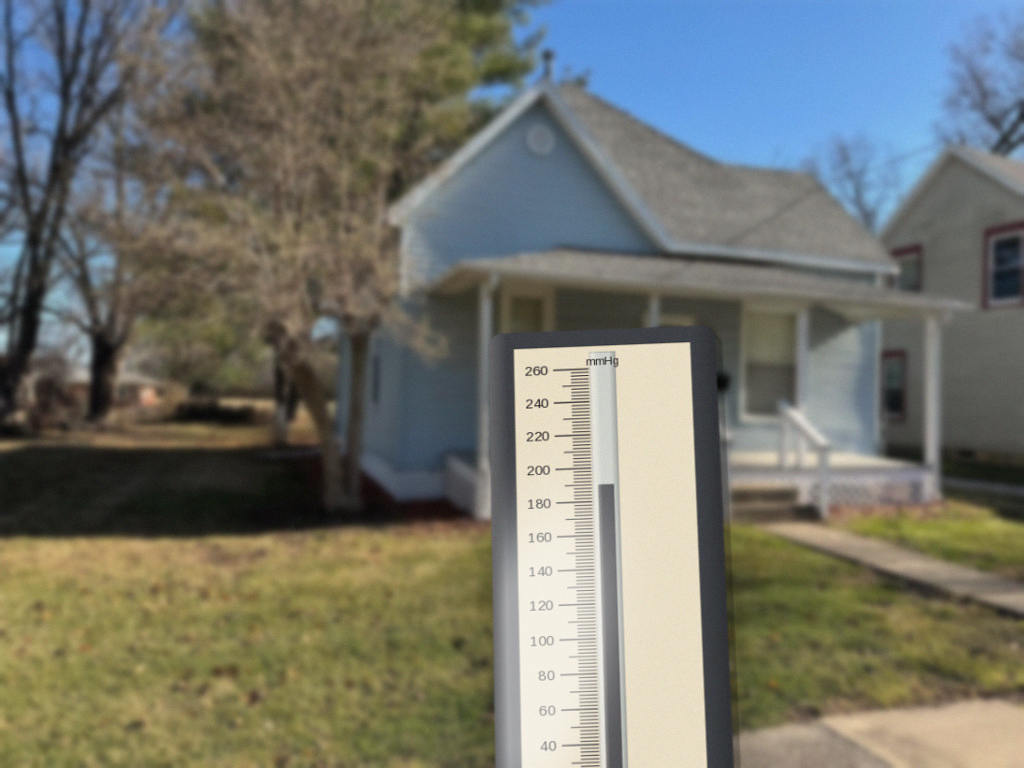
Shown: 190 mmHg
